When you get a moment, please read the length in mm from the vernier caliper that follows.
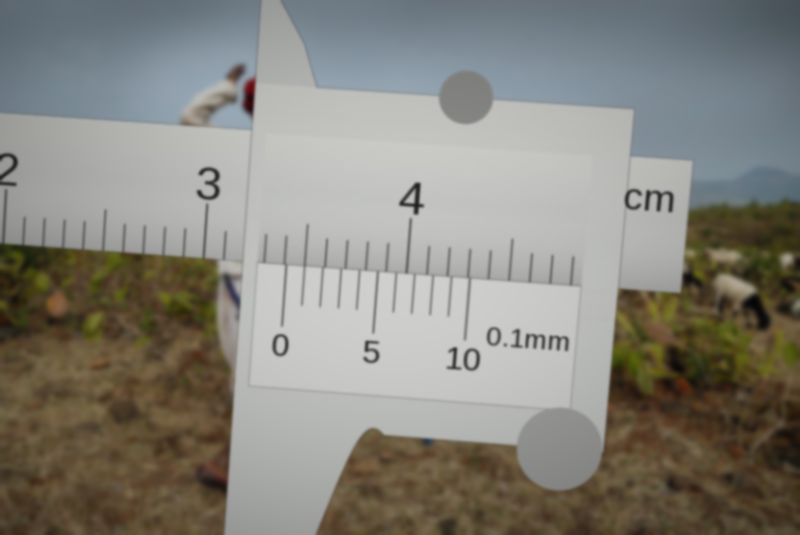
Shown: 34.1 mm
